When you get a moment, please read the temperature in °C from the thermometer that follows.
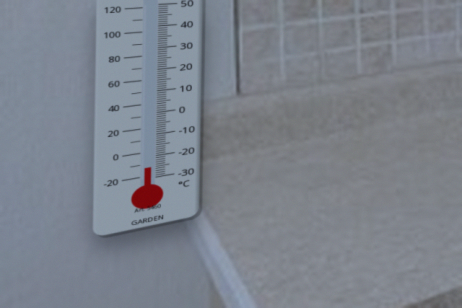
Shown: -25 °C
